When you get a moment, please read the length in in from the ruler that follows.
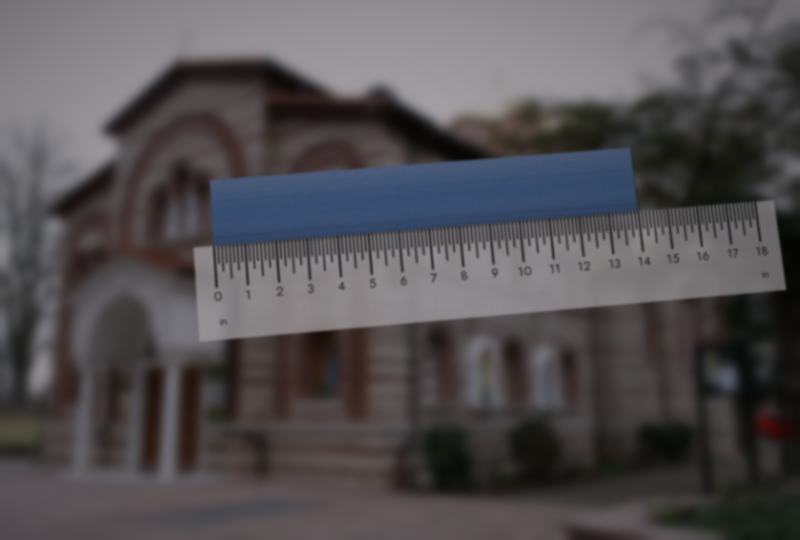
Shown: 14 in
